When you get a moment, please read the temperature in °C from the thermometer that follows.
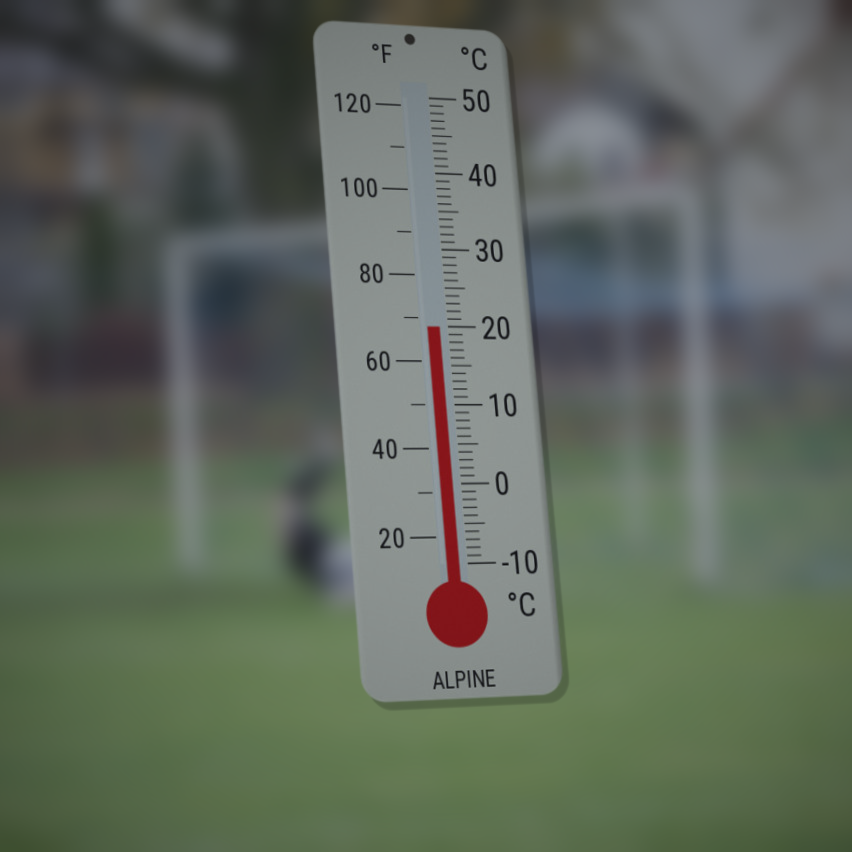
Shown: 20 °C
